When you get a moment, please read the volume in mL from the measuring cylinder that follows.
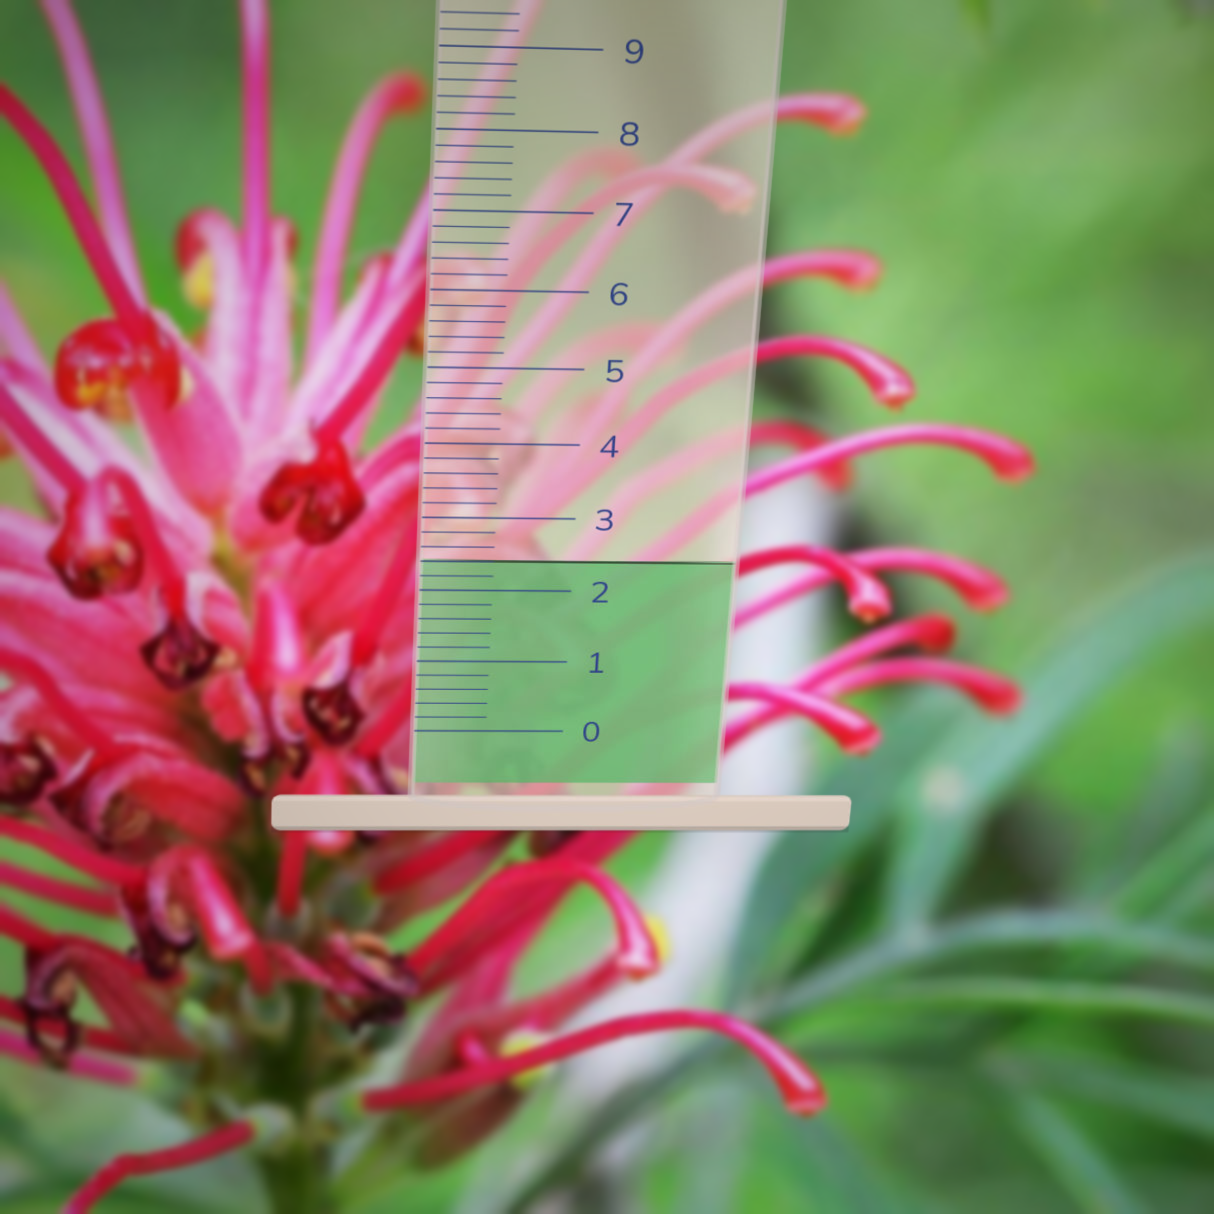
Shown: 2.4 mL
